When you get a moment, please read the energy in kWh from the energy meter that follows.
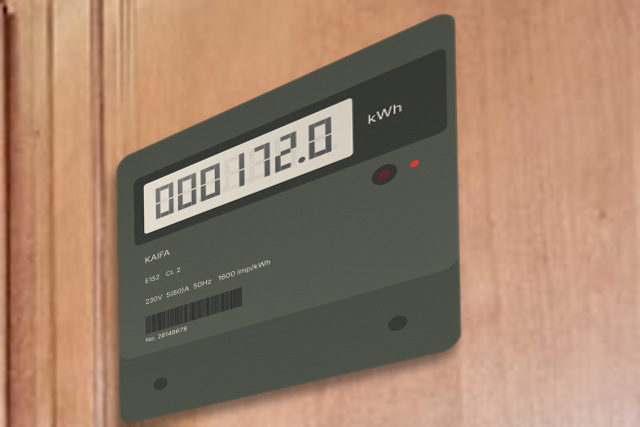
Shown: 172.0 kWh
